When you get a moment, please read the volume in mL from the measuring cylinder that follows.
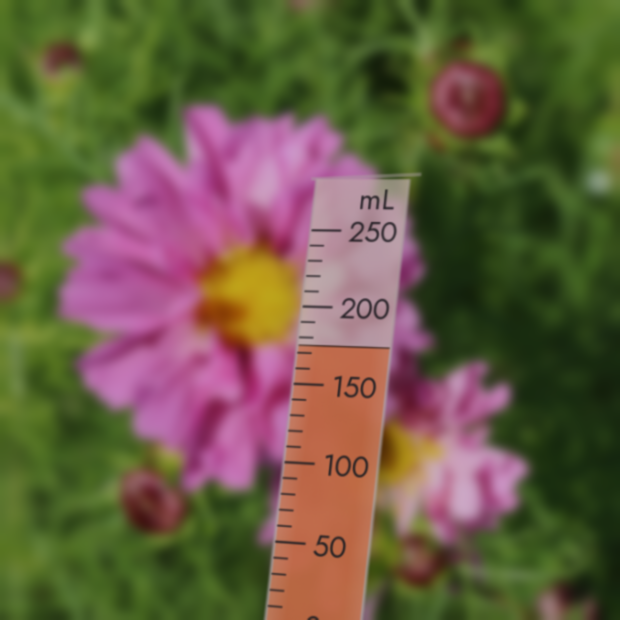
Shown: 175 mL
